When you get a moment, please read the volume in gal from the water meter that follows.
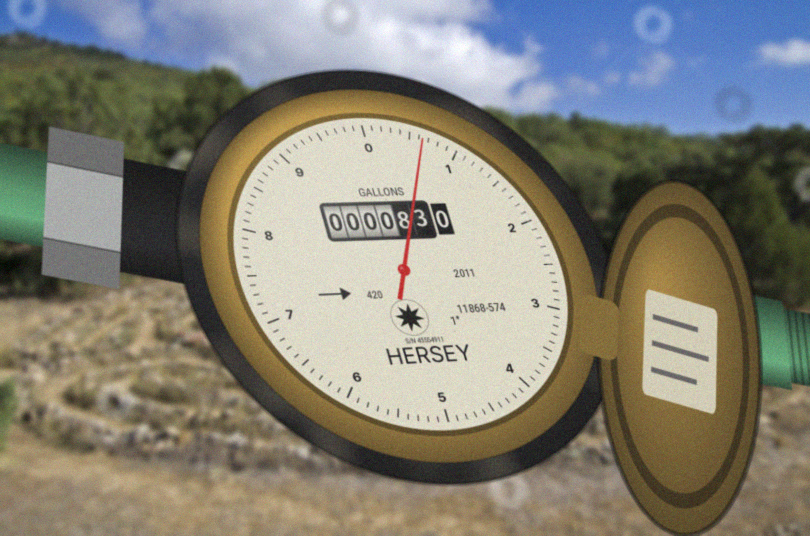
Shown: 830.6 gal
